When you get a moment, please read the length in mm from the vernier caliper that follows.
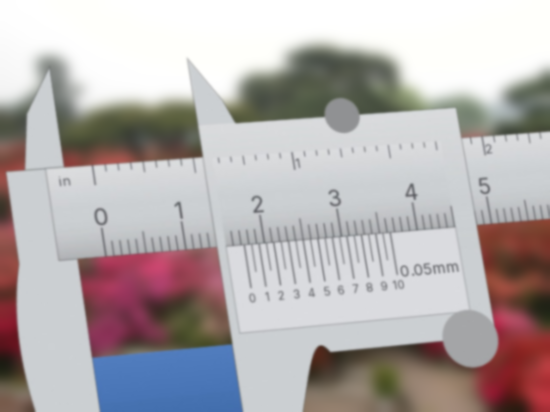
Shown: 17.4 mm
